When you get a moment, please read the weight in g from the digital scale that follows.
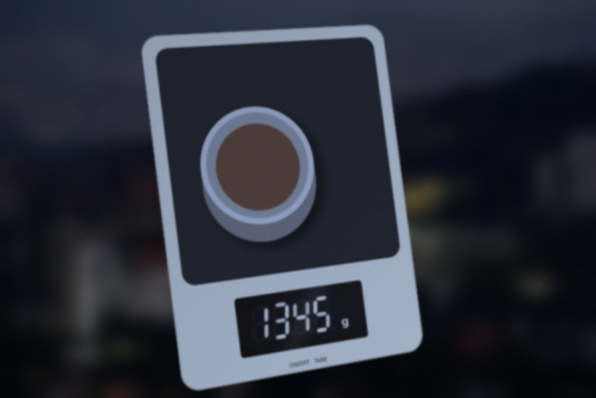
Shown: 1345 g
